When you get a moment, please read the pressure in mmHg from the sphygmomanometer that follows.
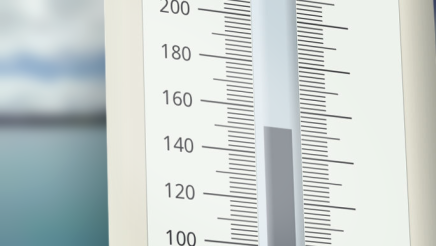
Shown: 152 mmHg
